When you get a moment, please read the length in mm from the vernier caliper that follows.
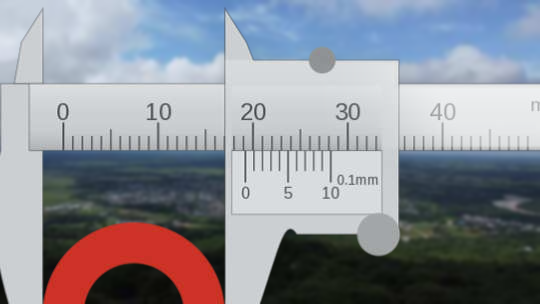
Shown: 19.2 mm
